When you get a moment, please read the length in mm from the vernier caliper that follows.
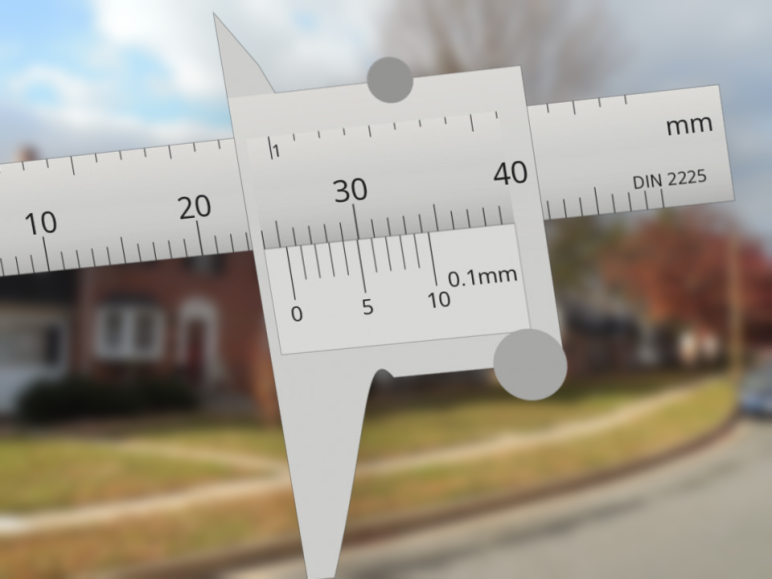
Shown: 25.4 mm
